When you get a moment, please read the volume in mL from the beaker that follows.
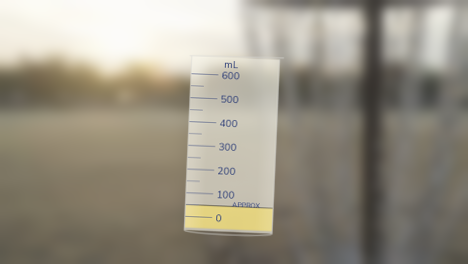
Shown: 50 mL
